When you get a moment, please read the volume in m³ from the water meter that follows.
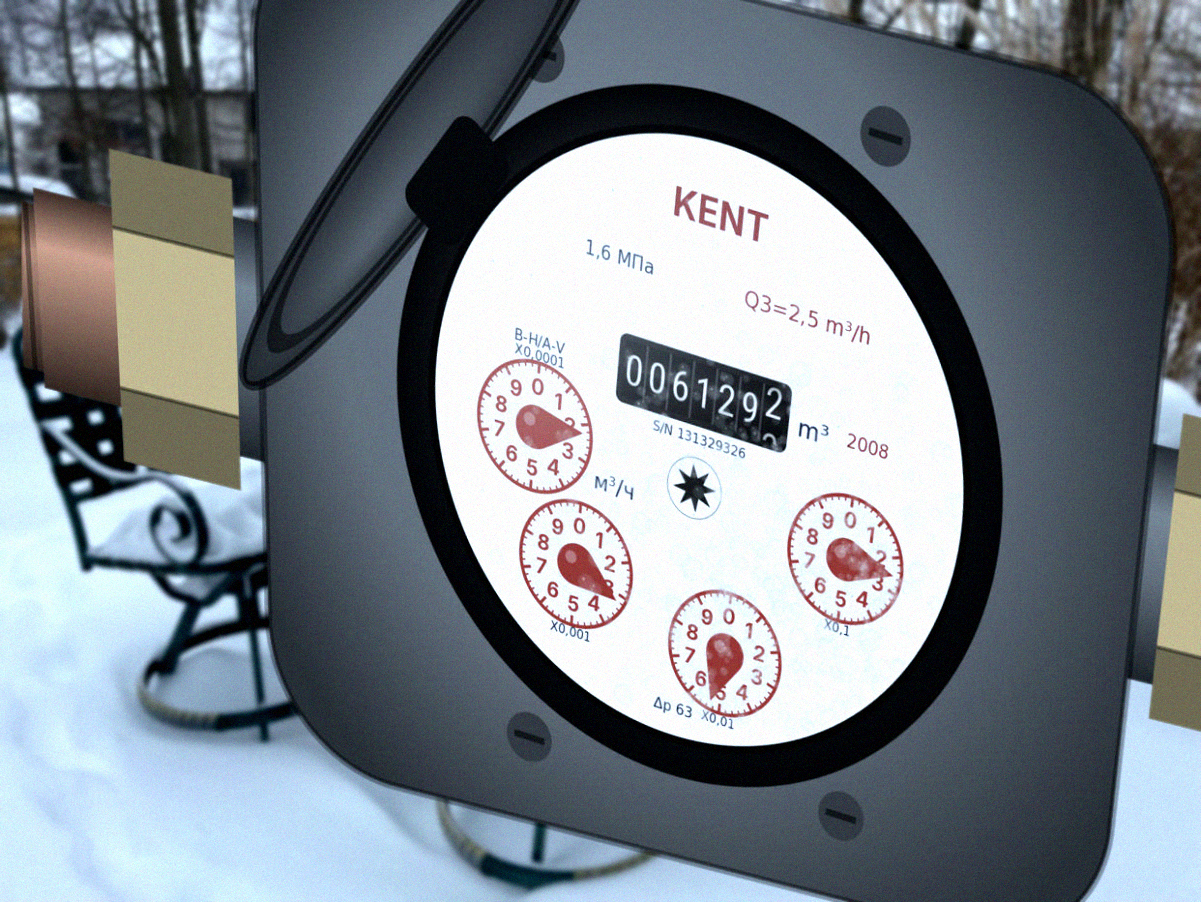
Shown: 61292.2532 m³
